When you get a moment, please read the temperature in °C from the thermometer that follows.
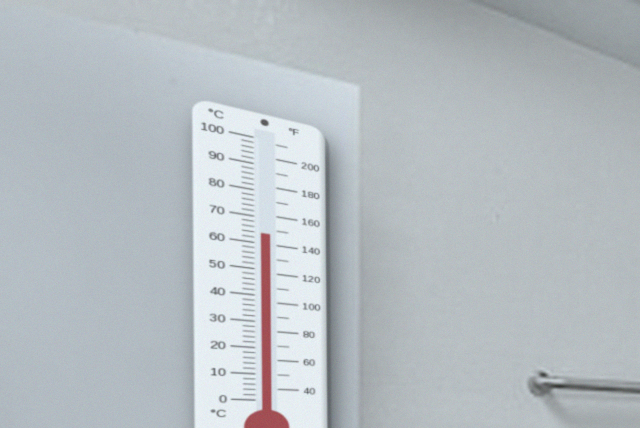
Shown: 64 °C
